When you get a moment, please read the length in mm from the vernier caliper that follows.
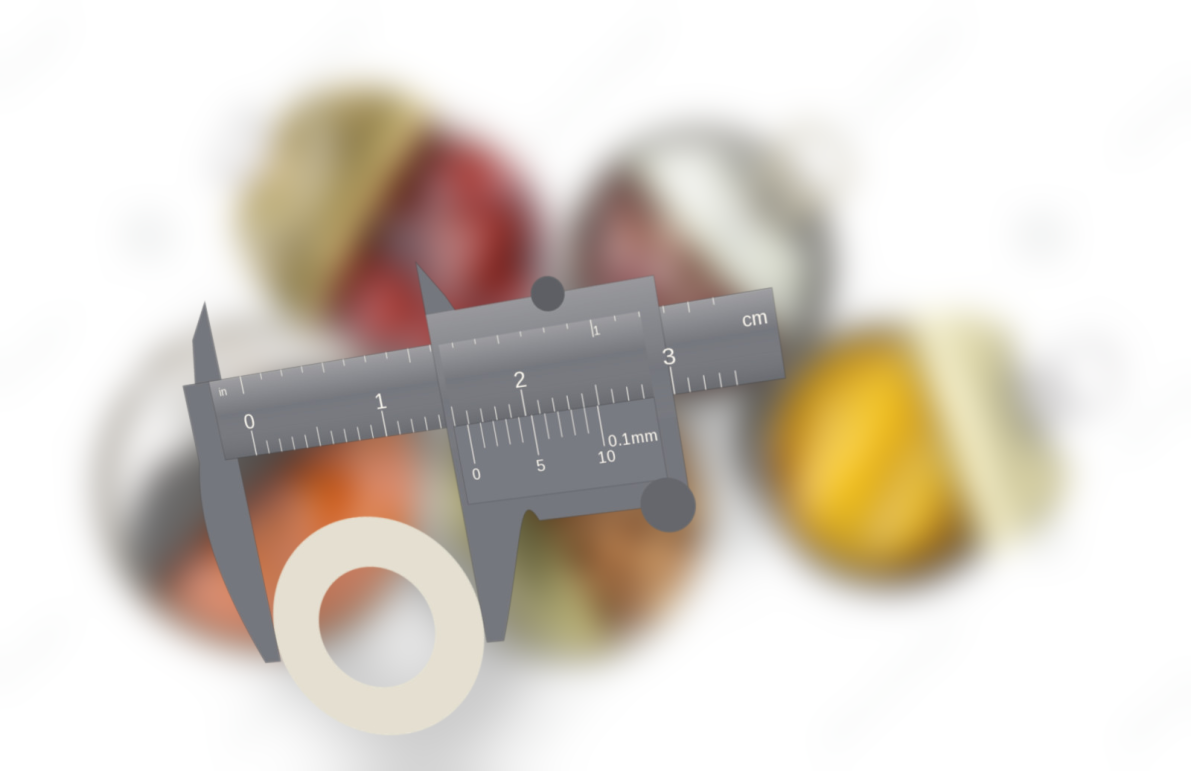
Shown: 15.9 mm
